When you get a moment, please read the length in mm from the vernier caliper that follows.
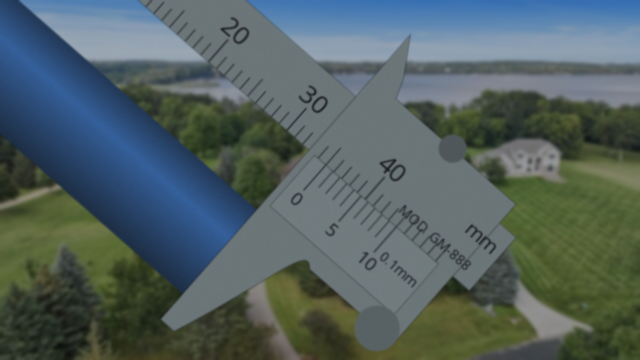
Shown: 35.0 mm
